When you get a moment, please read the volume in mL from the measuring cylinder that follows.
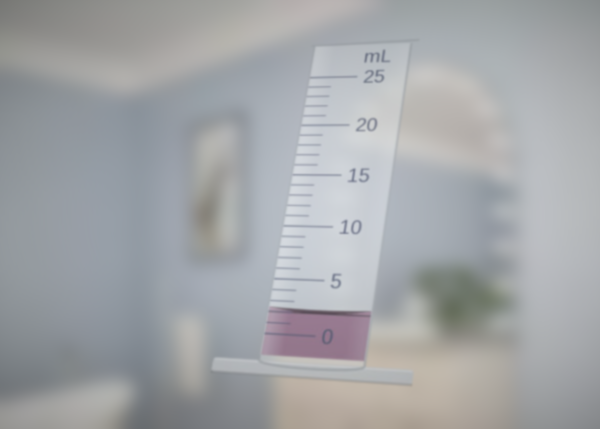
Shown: 2 mL
